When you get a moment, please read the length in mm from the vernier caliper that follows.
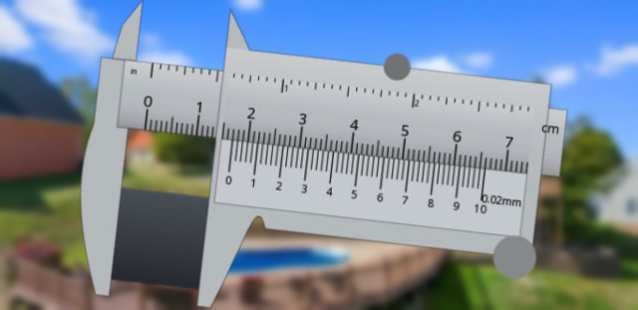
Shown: 17.0 mm
